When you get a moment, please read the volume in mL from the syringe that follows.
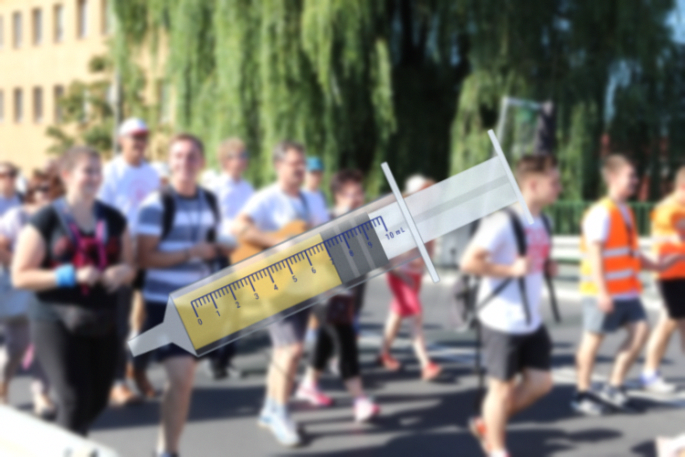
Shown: 7 mL
